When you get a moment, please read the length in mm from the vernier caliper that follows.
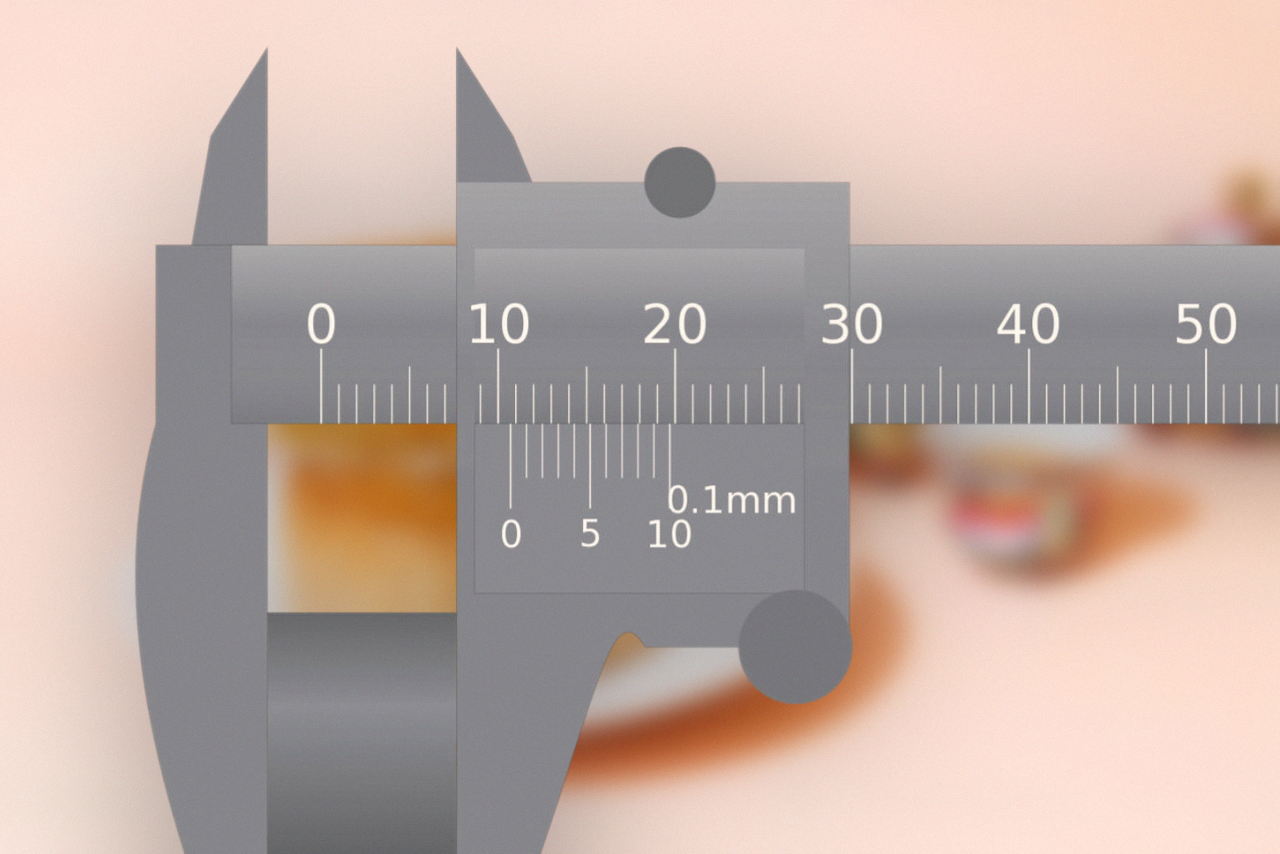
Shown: 10.7 mm
